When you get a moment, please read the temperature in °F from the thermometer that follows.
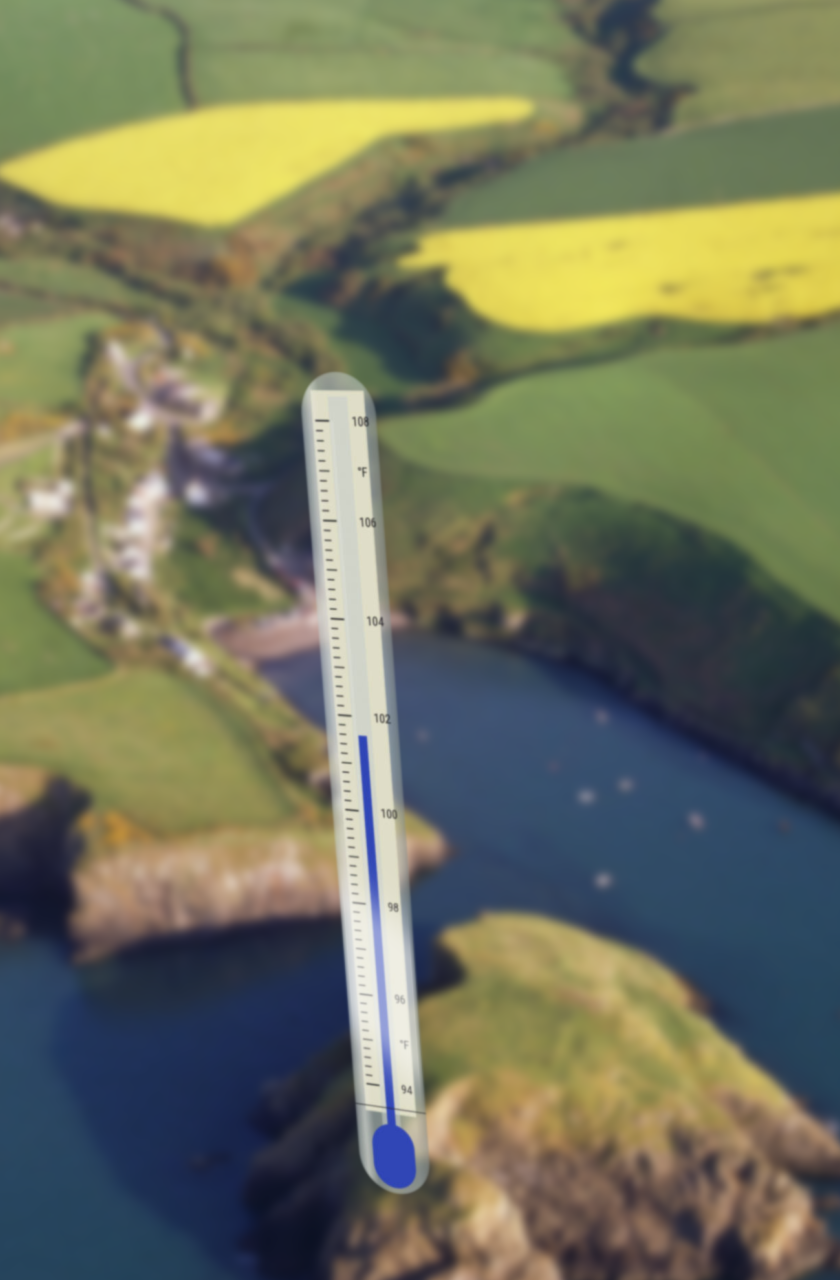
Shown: 101.6 °F
